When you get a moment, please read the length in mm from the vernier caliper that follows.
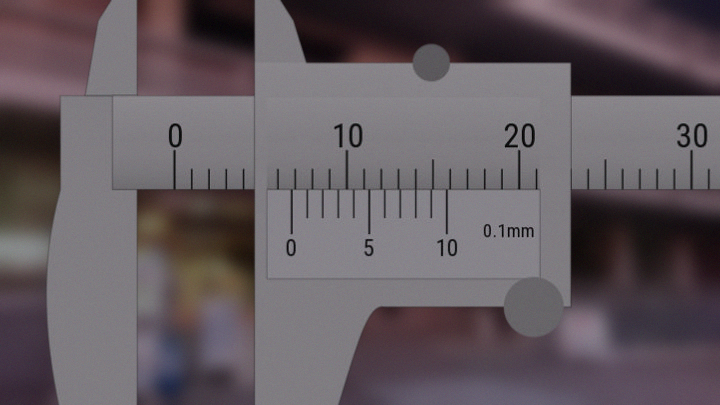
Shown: 6.8 mm
